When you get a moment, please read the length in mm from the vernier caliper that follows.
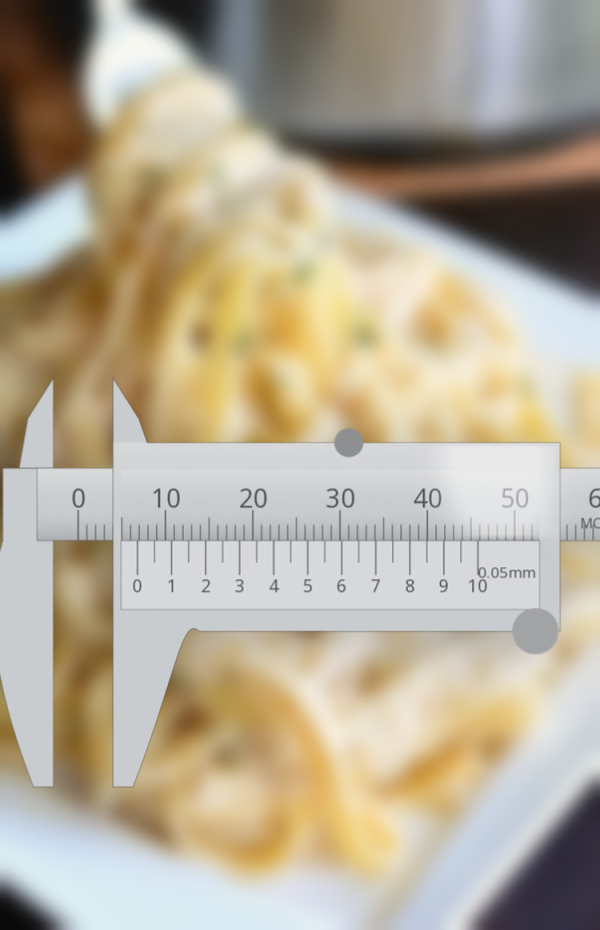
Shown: 6.8 mm
